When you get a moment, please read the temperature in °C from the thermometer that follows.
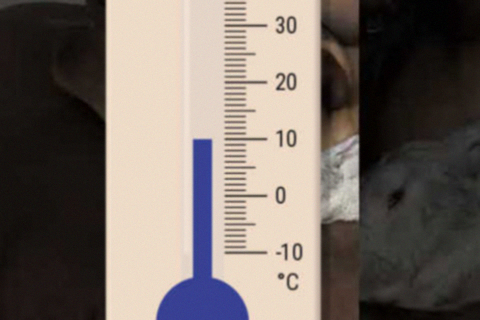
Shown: 10 °C
